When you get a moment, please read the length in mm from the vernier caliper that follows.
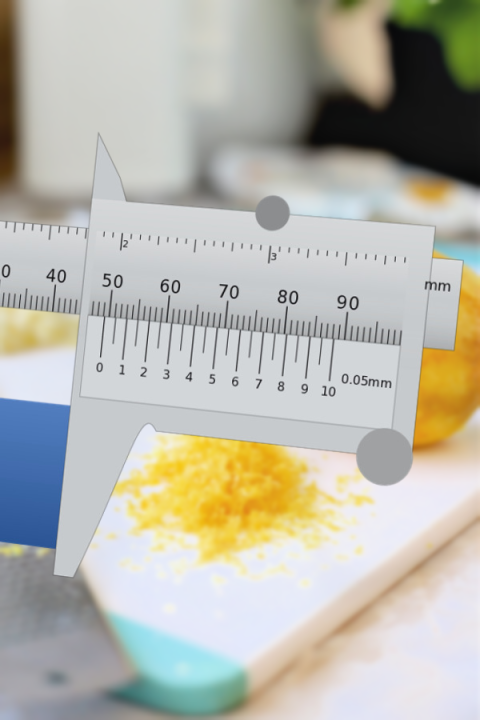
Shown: 49.2 mm
